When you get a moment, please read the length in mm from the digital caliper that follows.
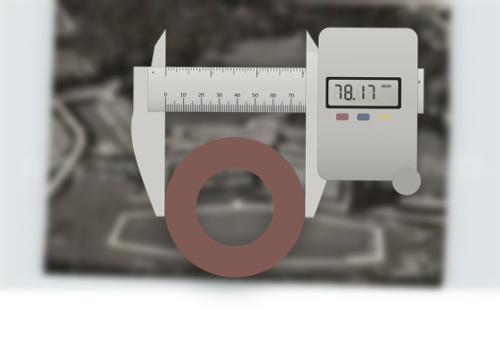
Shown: 78.17 mm
